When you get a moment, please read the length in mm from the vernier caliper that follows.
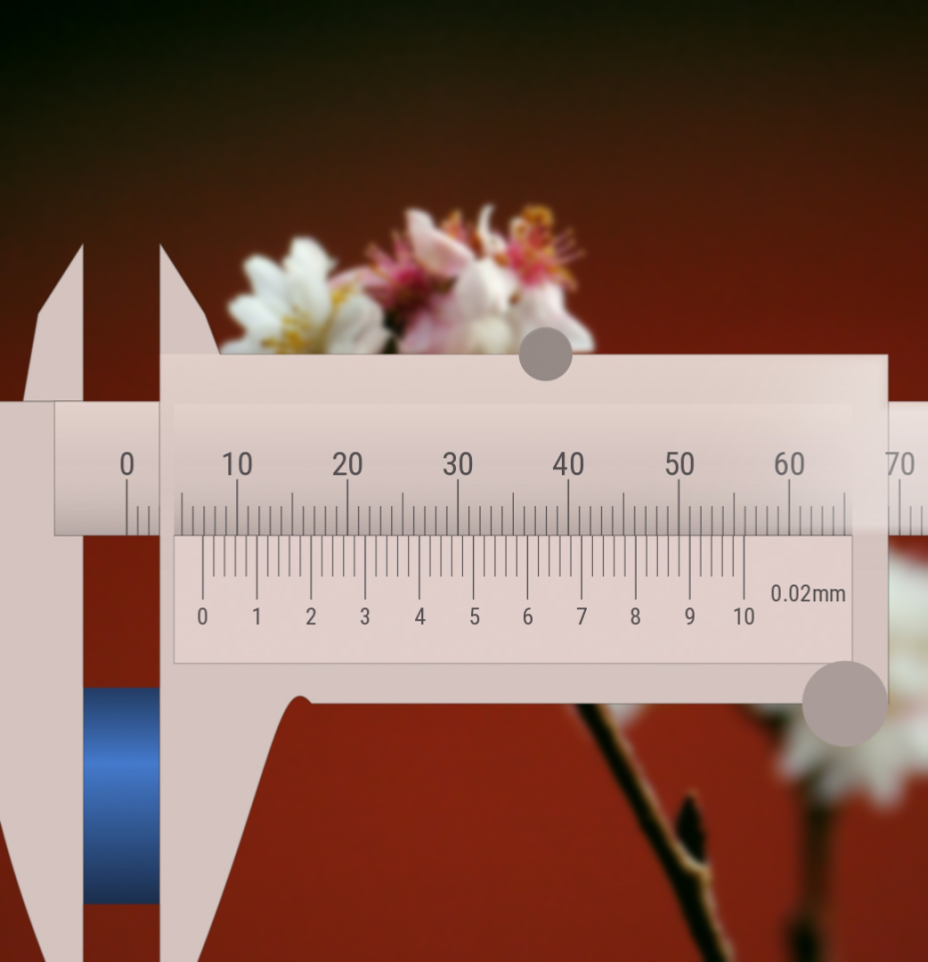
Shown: 6.9 mm
